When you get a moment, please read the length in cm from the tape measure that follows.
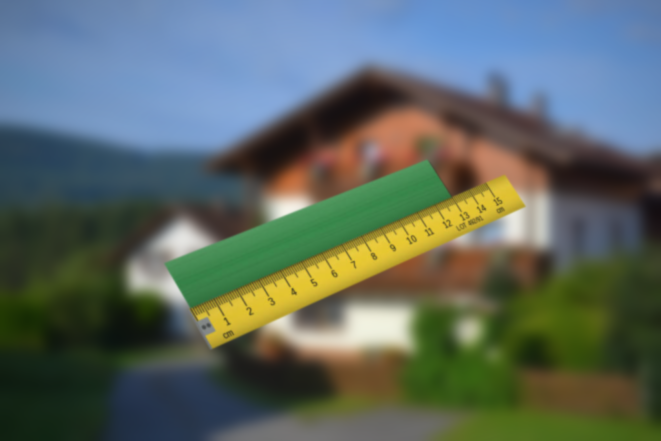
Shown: 13 cm
